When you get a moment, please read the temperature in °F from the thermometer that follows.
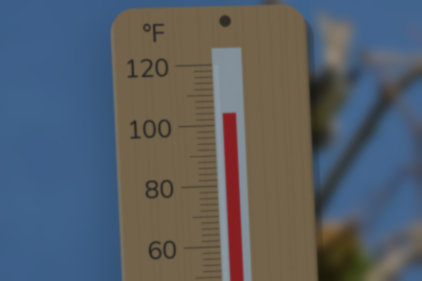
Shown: 104 °F
